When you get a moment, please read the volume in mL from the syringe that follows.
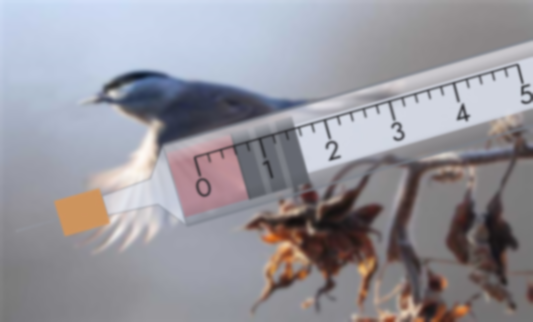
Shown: 0.6 mL
